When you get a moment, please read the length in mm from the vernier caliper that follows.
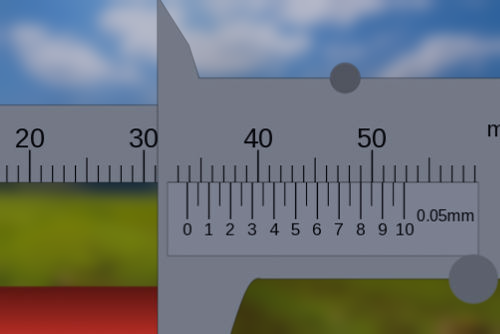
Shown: 33.8 mm
